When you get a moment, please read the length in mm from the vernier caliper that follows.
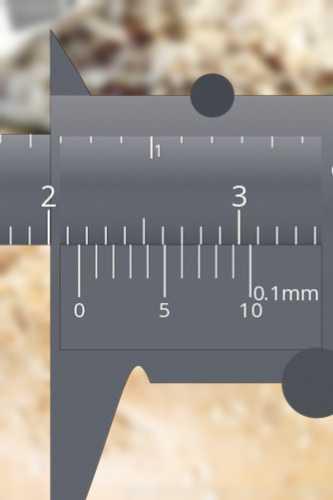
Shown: 21.6 mm
